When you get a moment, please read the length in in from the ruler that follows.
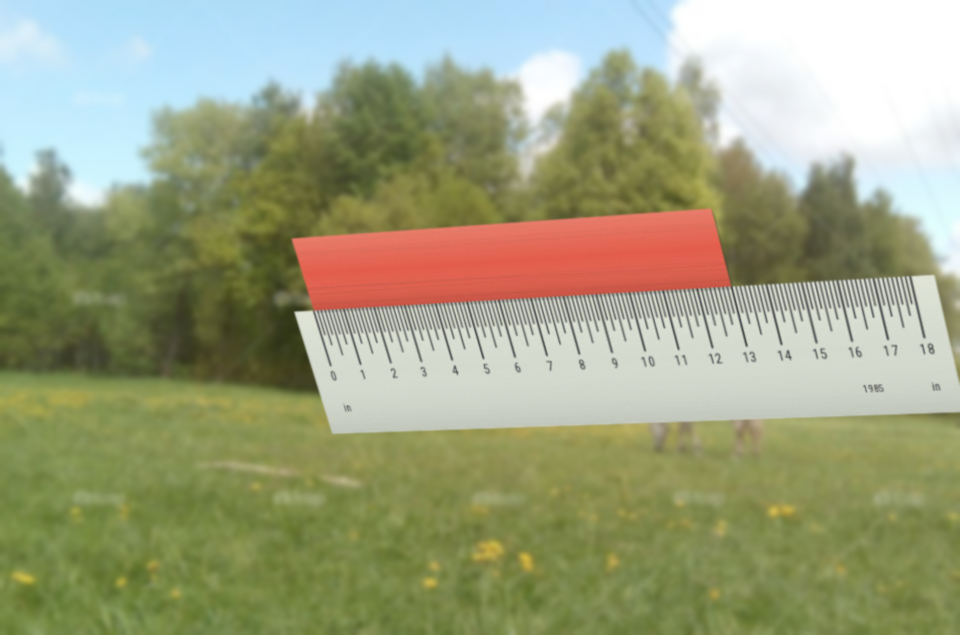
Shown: 13 in
